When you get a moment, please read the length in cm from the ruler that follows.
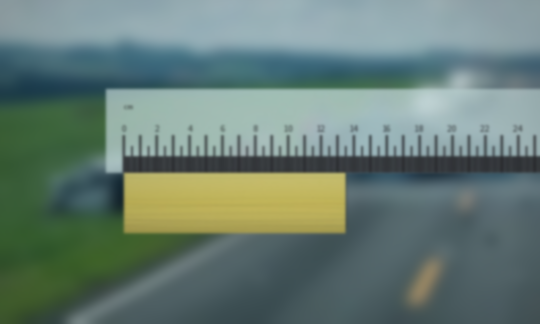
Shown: 13.5 cm
